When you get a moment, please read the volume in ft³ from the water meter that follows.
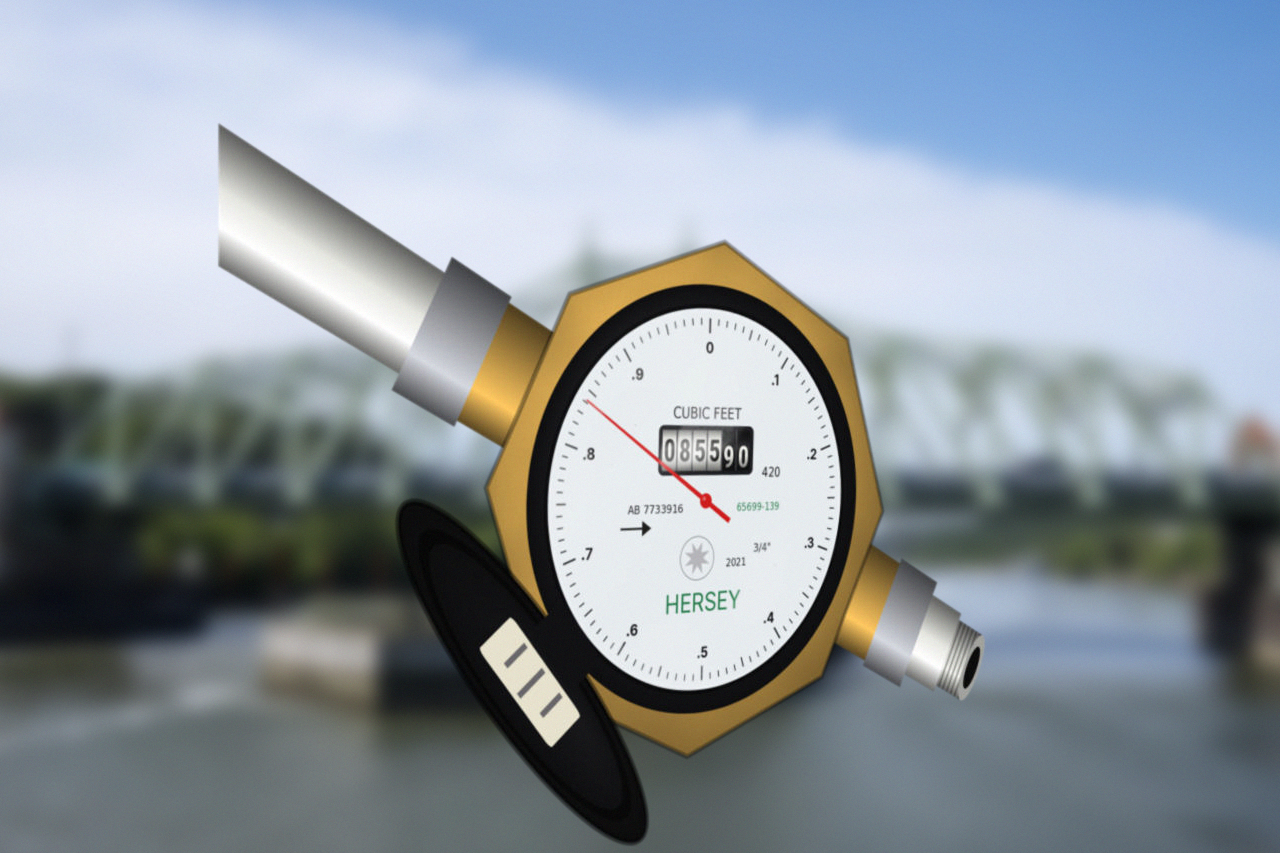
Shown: 85589.84 ft³
